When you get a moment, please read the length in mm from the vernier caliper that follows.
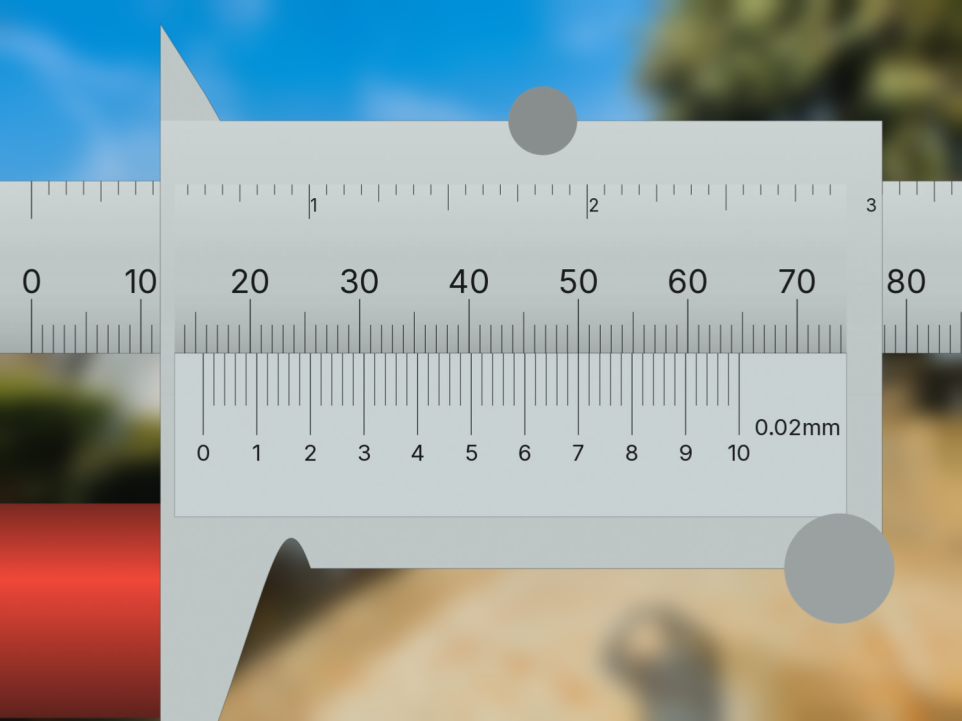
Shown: 15.7 mm
